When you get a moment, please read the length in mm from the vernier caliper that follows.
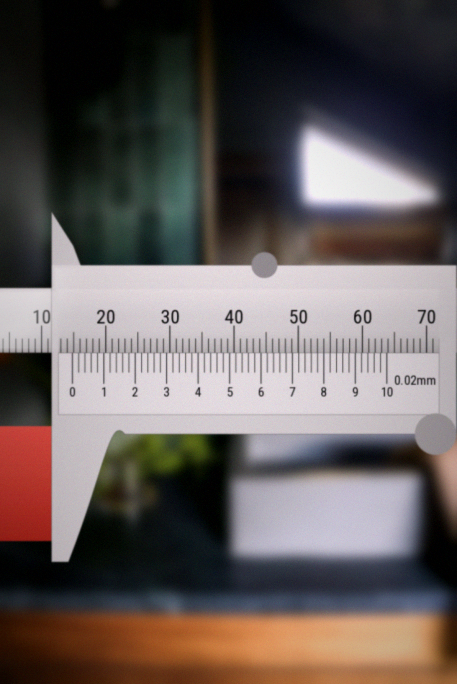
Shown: 14.8 mm
